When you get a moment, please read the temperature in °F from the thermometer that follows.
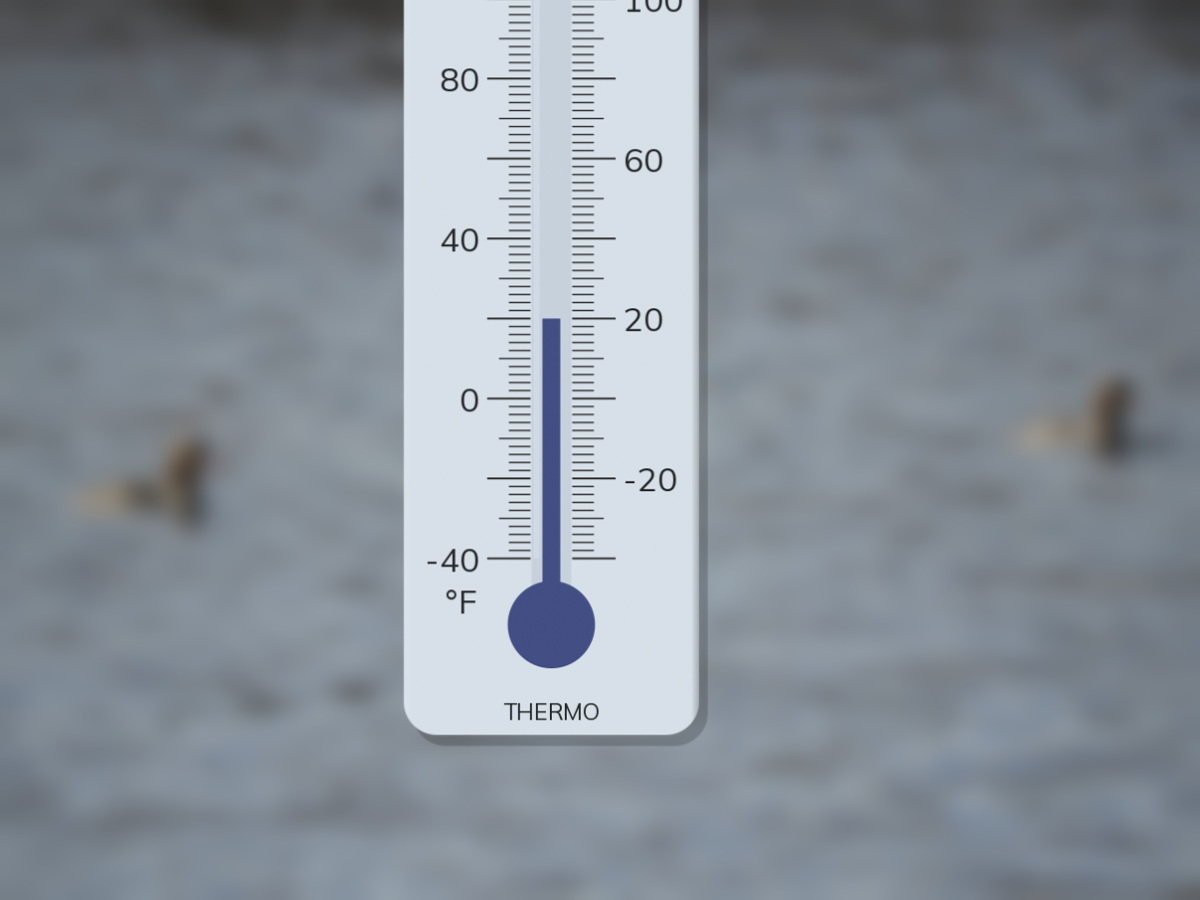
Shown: 20 °F
